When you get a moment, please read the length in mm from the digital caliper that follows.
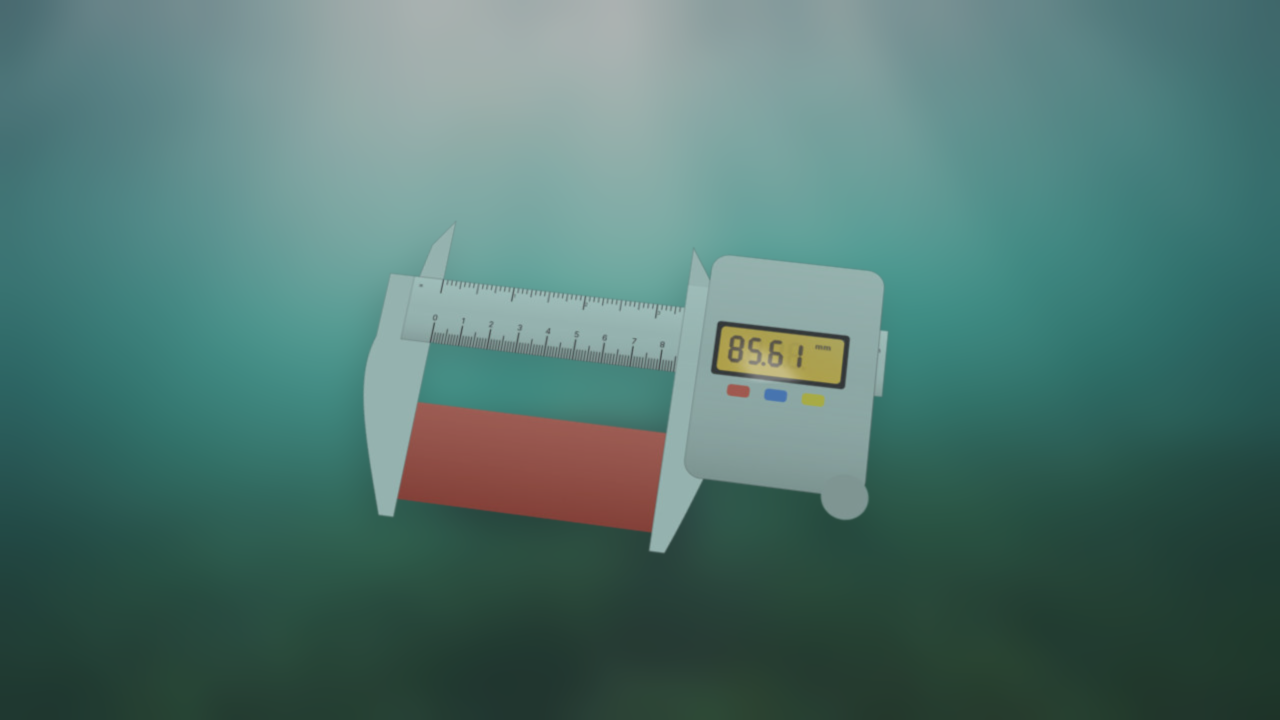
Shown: 85.61 mm
